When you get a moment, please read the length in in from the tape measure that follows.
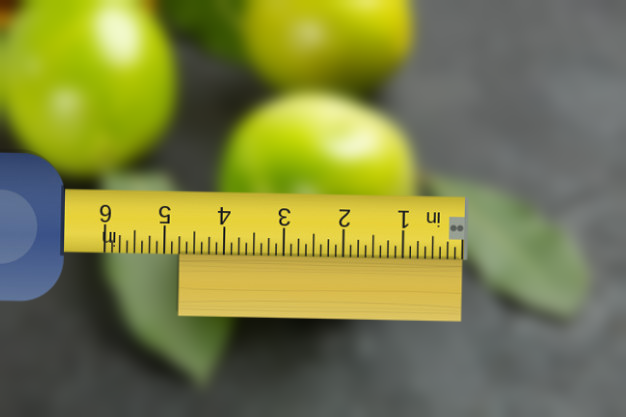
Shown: 4.75 in
